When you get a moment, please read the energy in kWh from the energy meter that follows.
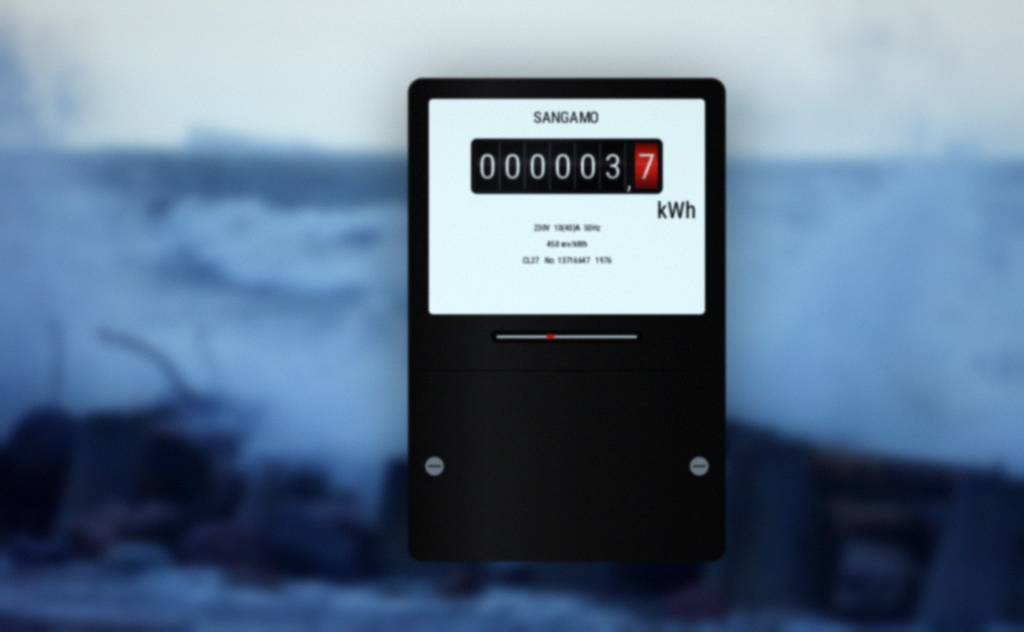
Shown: 3.7 kWh
